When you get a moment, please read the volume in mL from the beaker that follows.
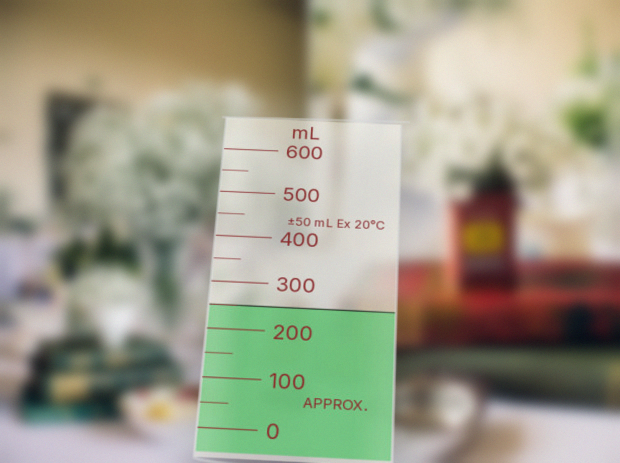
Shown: 250 mL
